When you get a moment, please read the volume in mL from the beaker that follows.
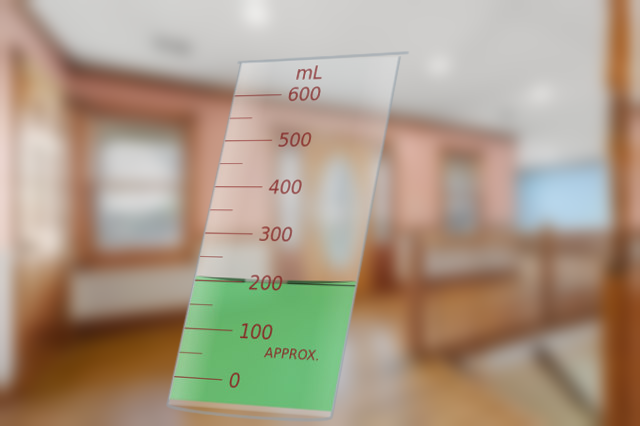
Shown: 200 mL
